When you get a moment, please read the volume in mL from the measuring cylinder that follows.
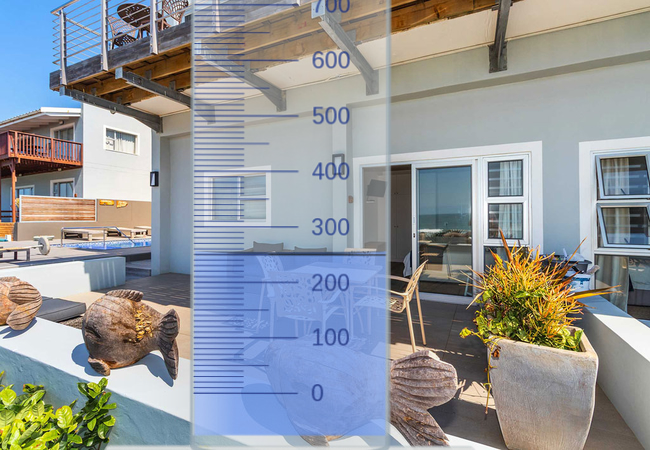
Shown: 250 mL
